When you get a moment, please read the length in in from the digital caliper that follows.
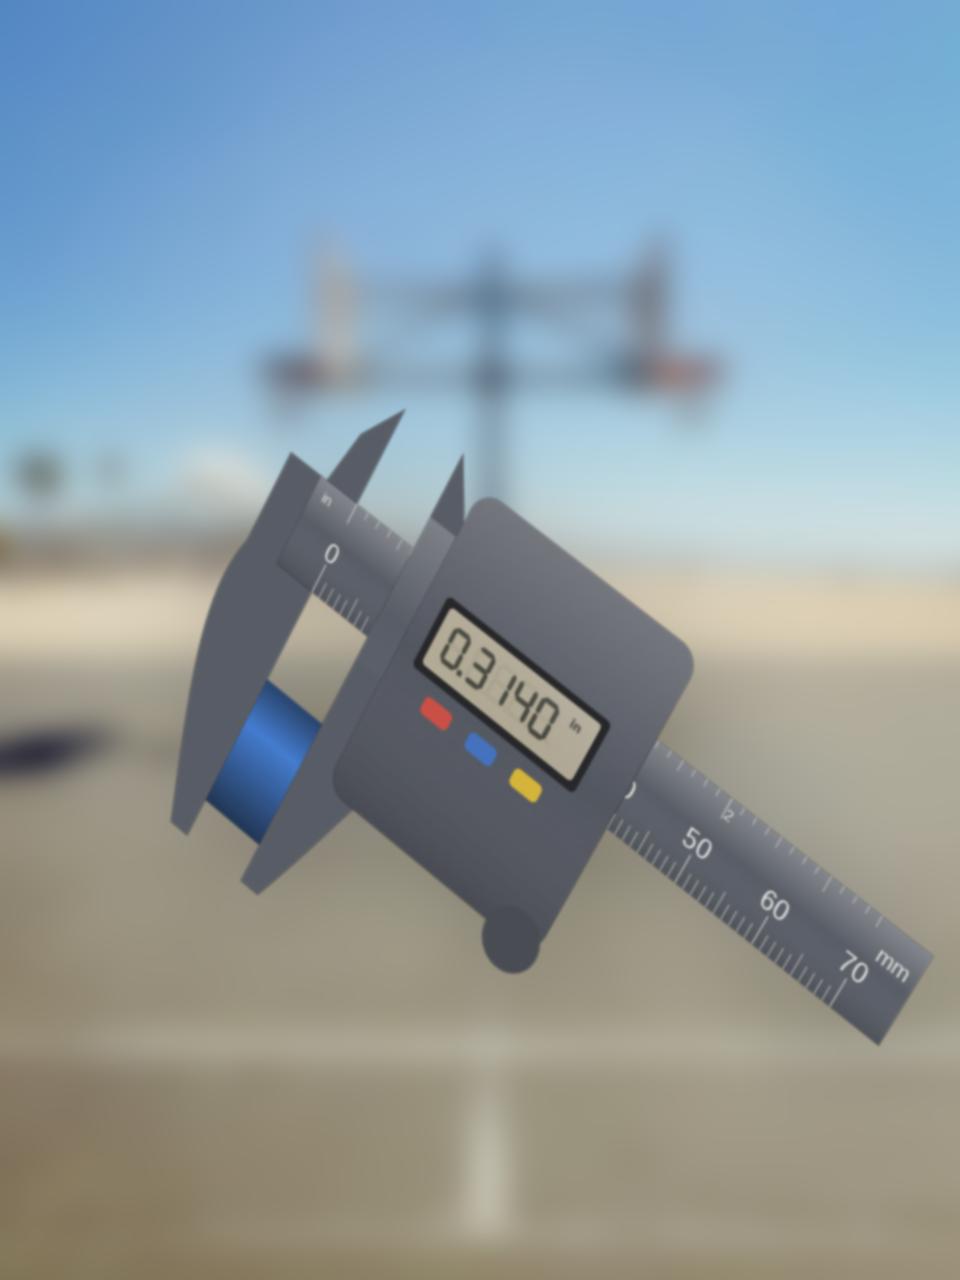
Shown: 0.3140 in
